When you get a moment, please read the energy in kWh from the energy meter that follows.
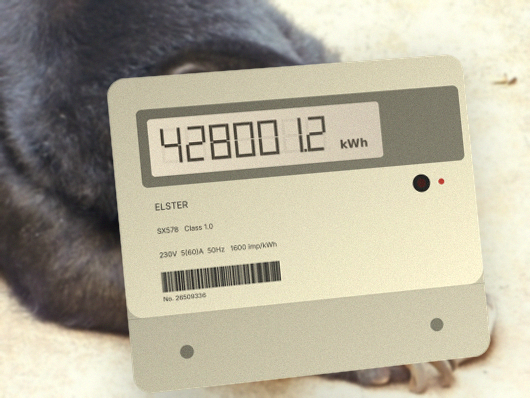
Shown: 428001.2 kWh
